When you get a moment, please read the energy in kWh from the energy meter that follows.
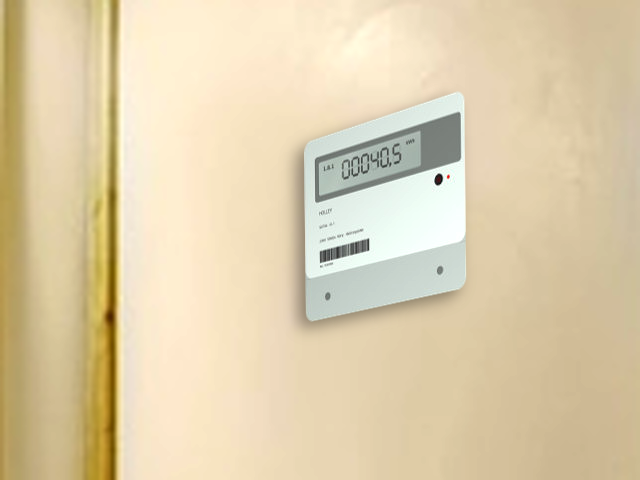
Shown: 40.5 kWh
